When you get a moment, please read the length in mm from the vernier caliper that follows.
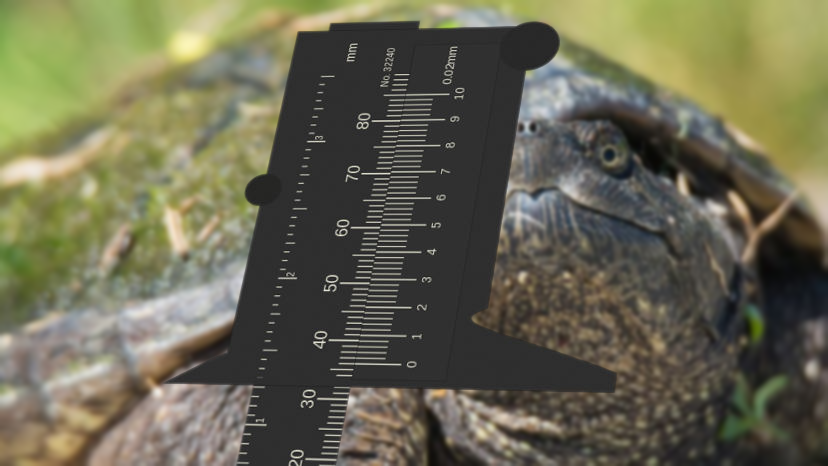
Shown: 36.0 mm
